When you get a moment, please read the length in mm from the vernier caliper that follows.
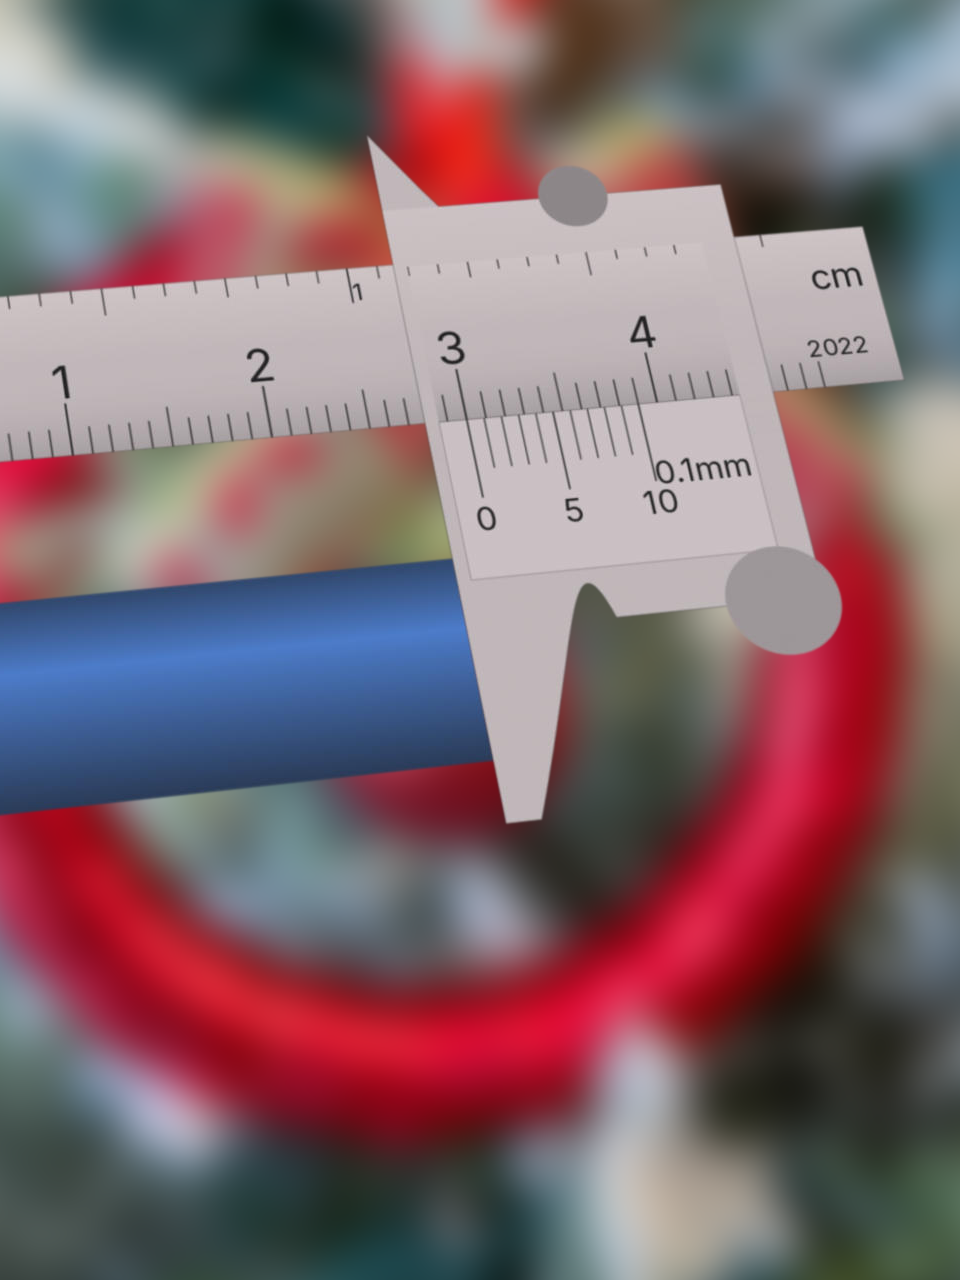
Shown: 30.0 mm
